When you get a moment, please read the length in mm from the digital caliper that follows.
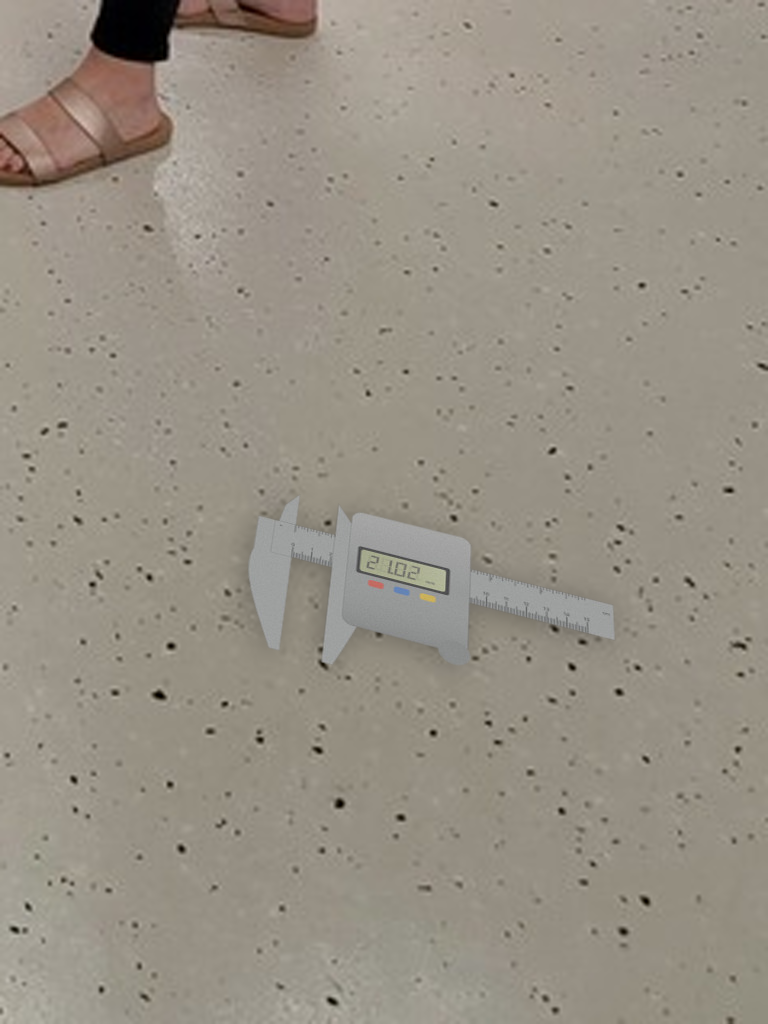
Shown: 21.02 mm
